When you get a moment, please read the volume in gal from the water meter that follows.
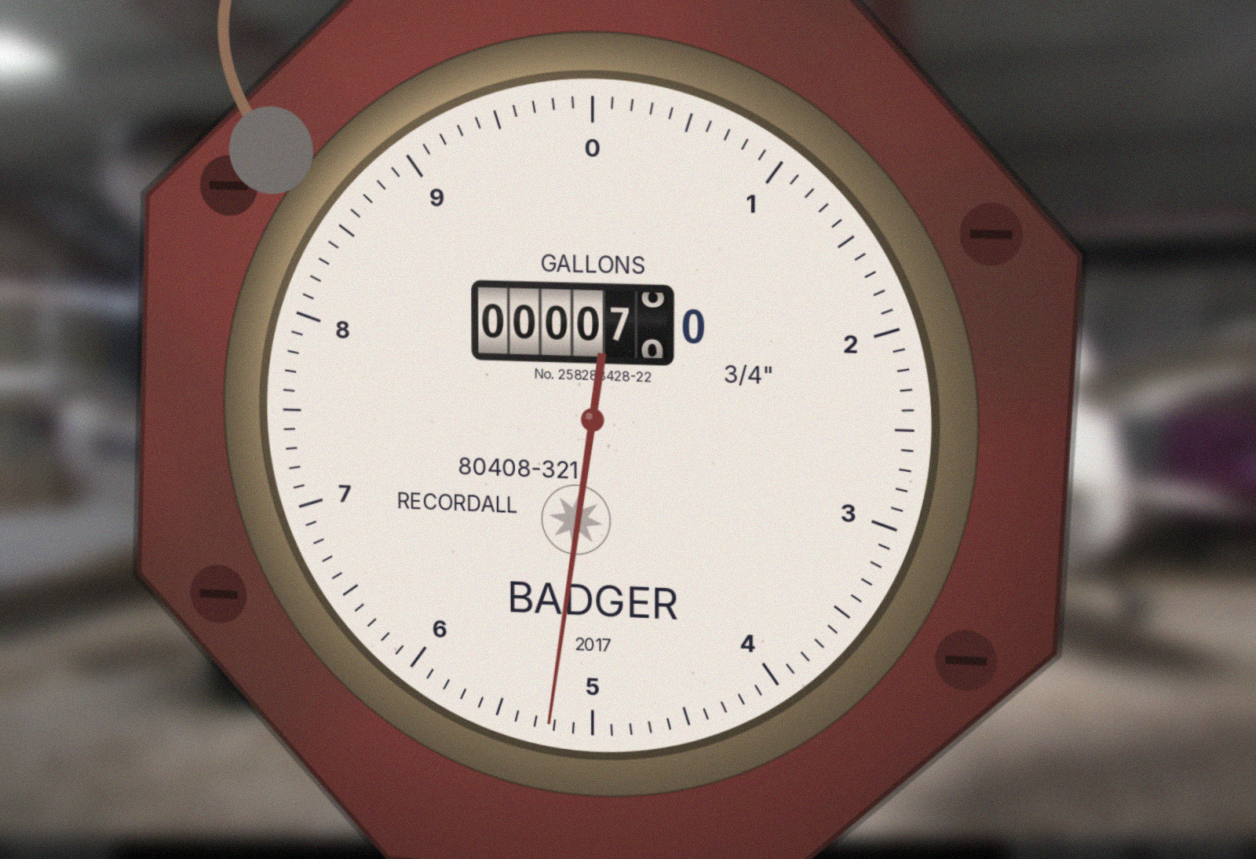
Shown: 785.2 gal
